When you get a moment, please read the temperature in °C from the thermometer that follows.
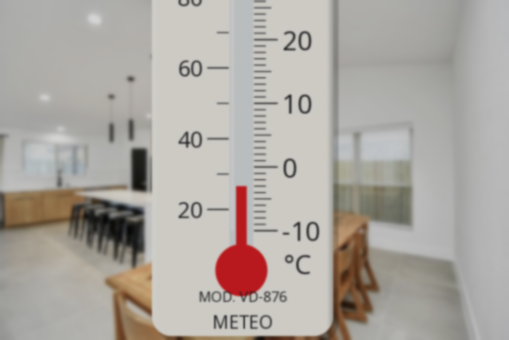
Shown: -3 °C
